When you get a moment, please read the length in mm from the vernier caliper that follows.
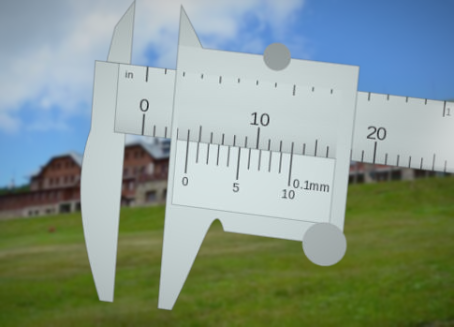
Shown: 4.0 mm
